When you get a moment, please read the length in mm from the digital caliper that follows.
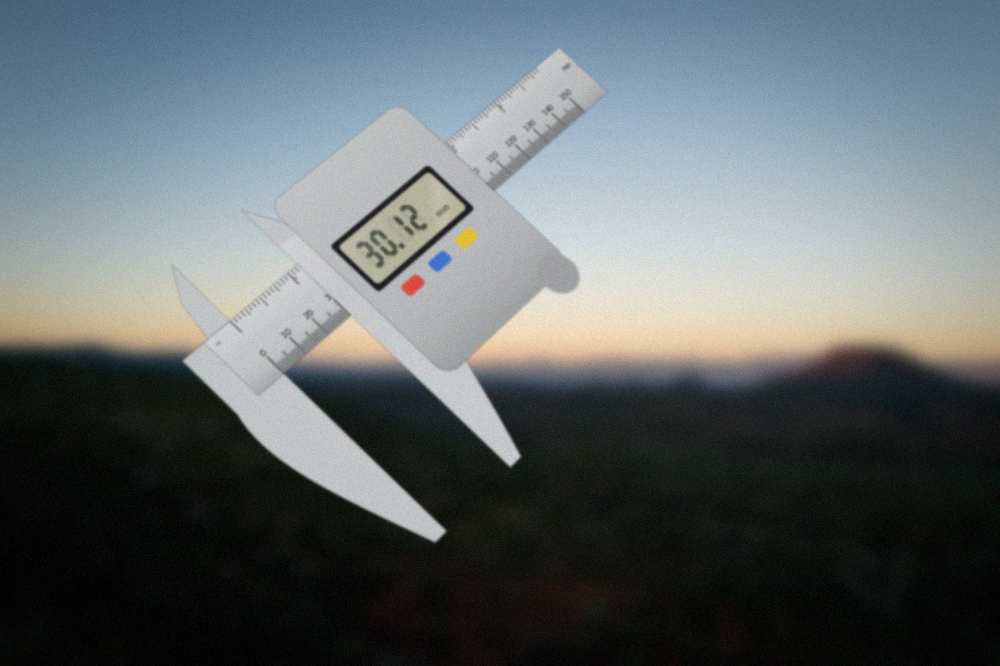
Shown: 30.12 mm
